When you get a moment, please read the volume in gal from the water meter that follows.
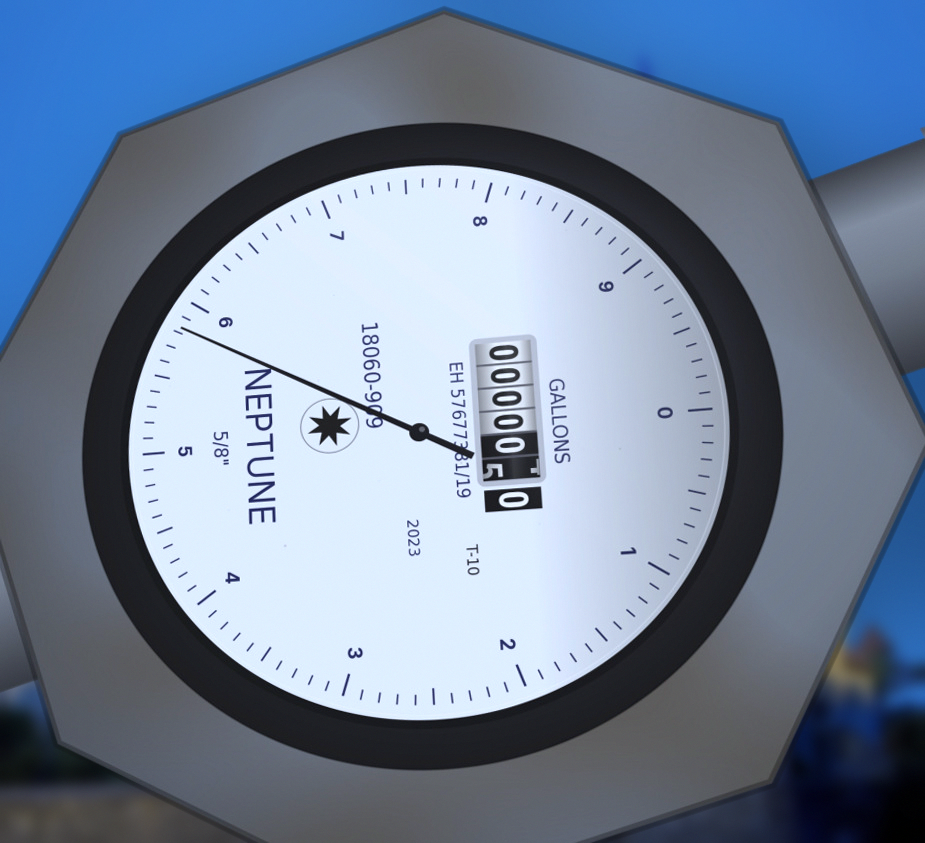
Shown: 45.8 gal
